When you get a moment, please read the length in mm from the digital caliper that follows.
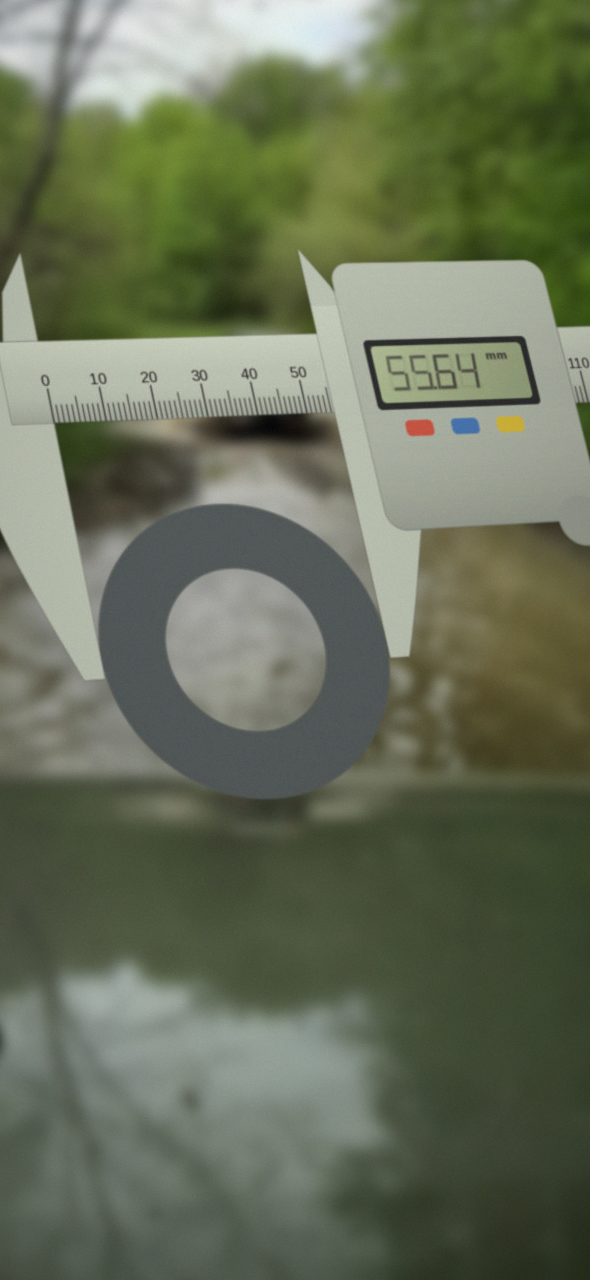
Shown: 55.64 mm
